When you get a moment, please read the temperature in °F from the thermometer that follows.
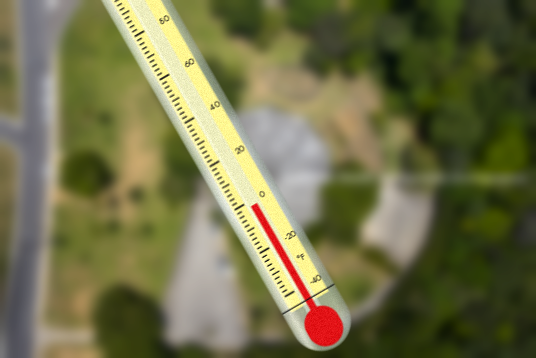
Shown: -2 °F
